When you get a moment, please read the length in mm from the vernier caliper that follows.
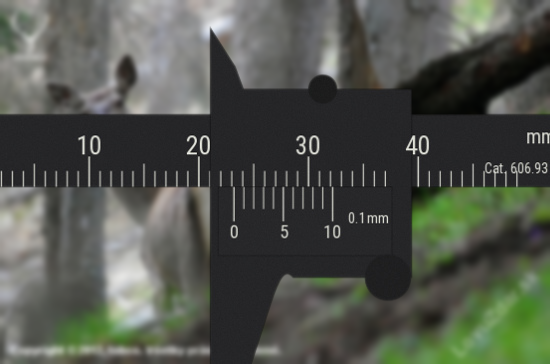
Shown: 23.2 mm
